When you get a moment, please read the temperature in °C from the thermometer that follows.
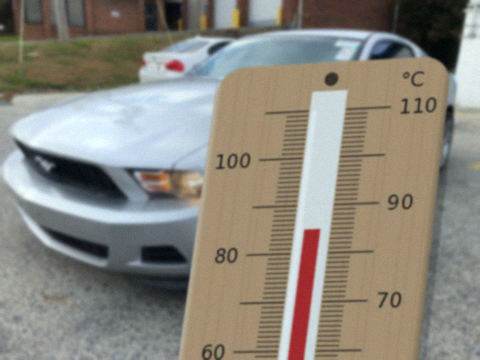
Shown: 85 °C
